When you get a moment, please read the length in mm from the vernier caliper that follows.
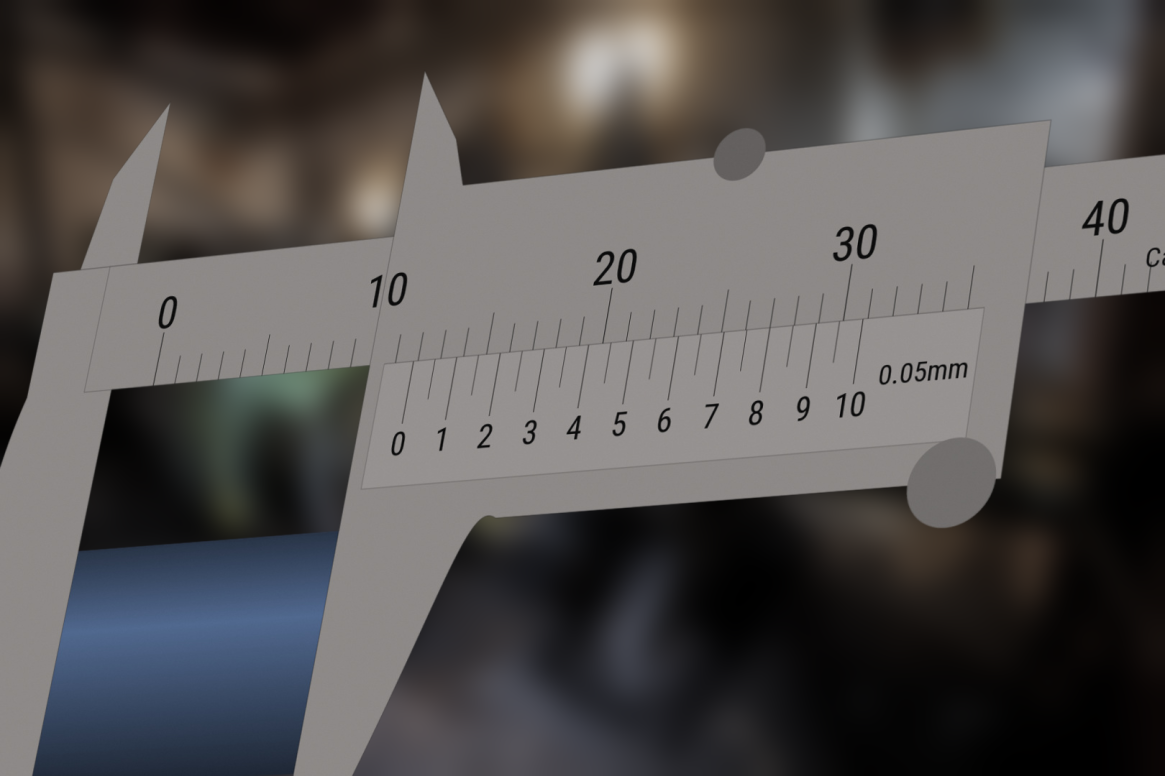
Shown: 11.80 mm
